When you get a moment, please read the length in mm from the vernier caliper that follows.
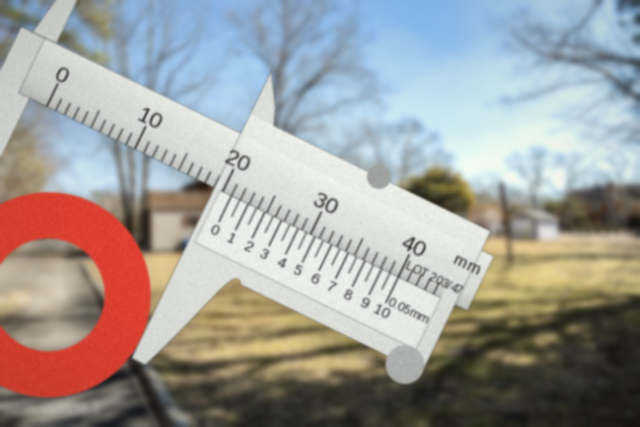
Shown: 21.0 mm
